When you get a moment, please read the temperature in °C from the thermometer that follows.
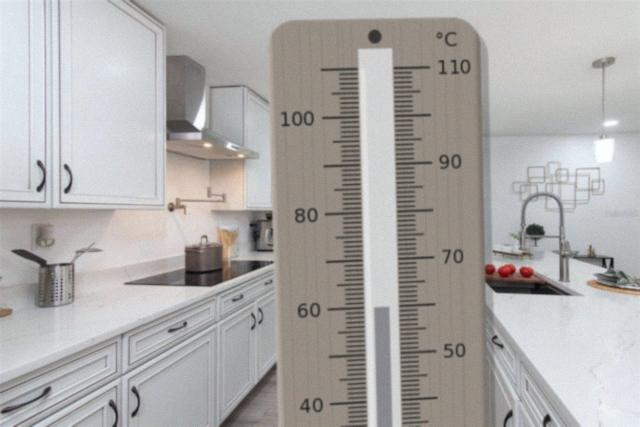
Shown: 60 °C
